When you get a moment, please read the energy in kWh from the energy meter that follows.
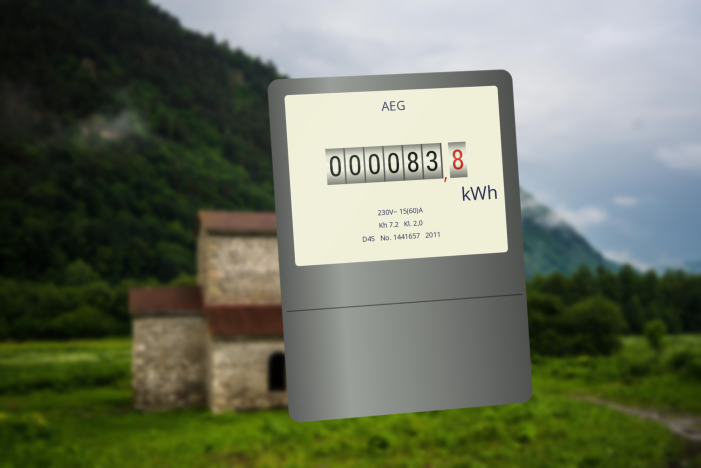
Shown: 83.8 kWh
